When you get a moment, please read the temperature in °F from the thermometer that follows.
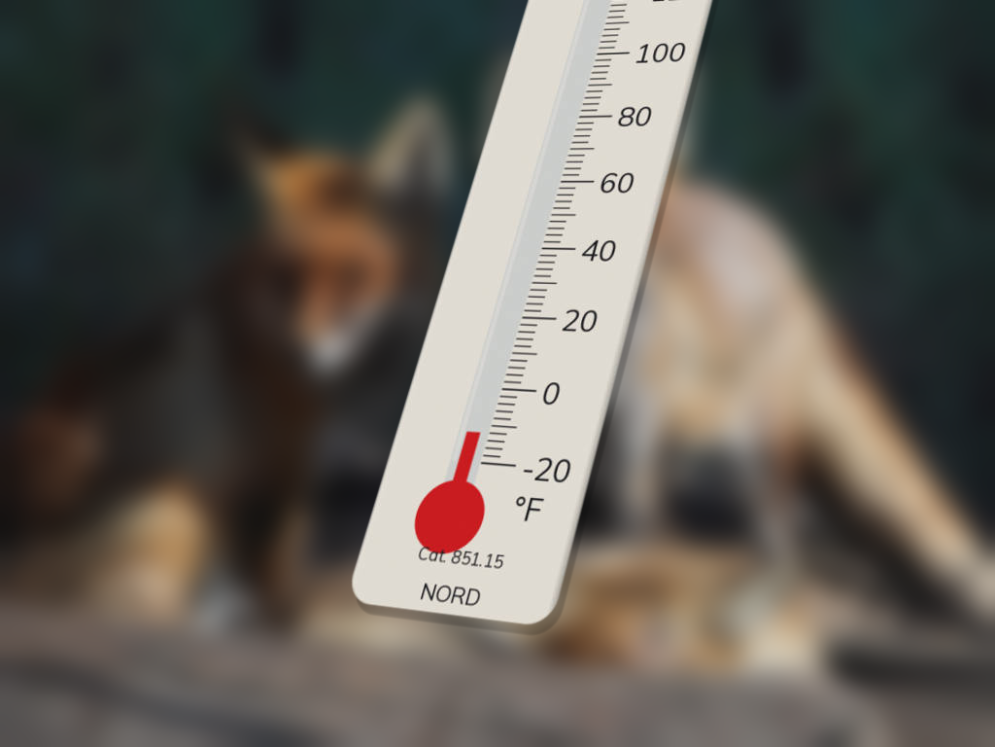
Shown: -12 °F
